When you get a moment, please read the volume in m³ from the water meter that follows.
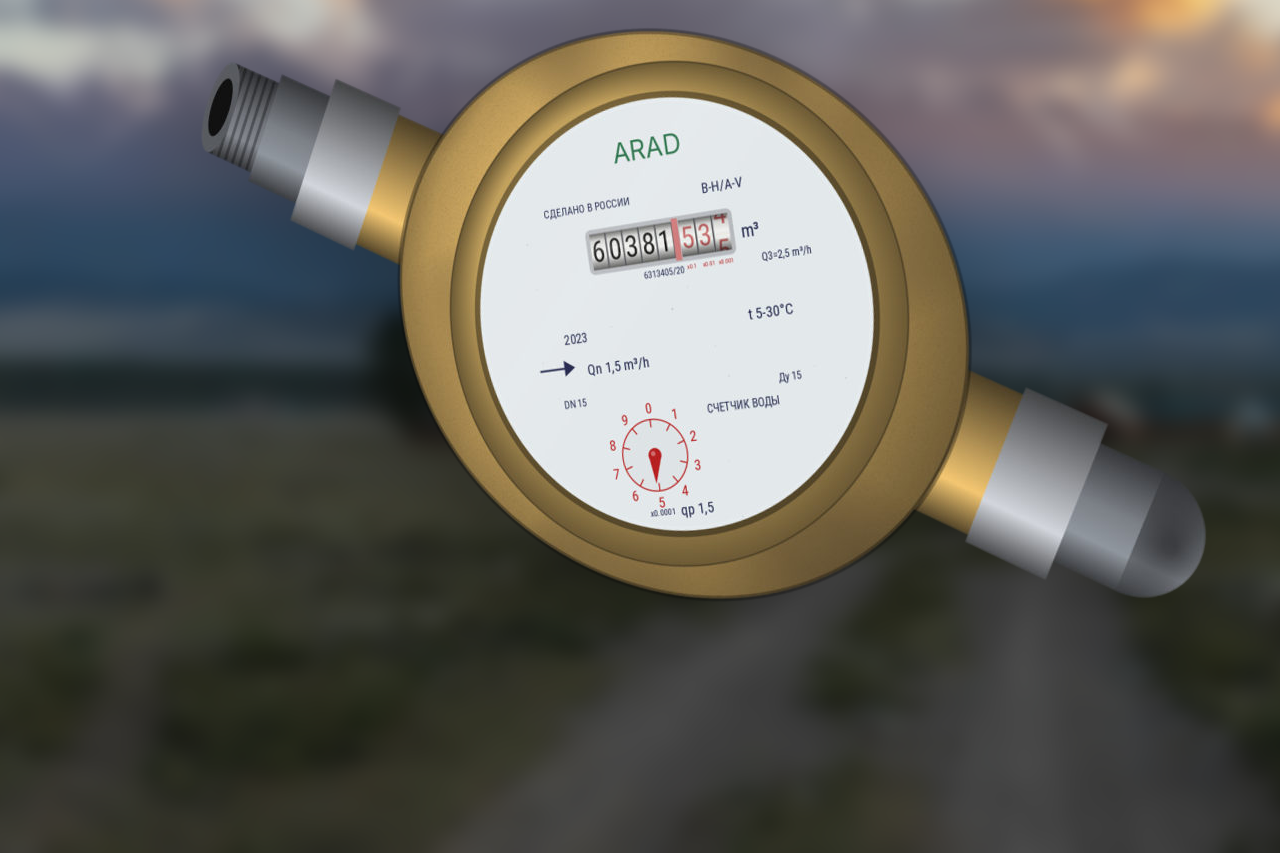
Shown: 60381.5345 m³
